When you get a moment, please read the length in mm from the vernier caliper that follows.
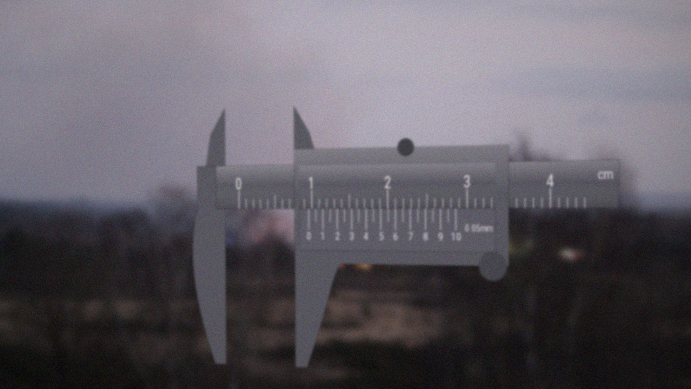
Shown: 9.6 mm
